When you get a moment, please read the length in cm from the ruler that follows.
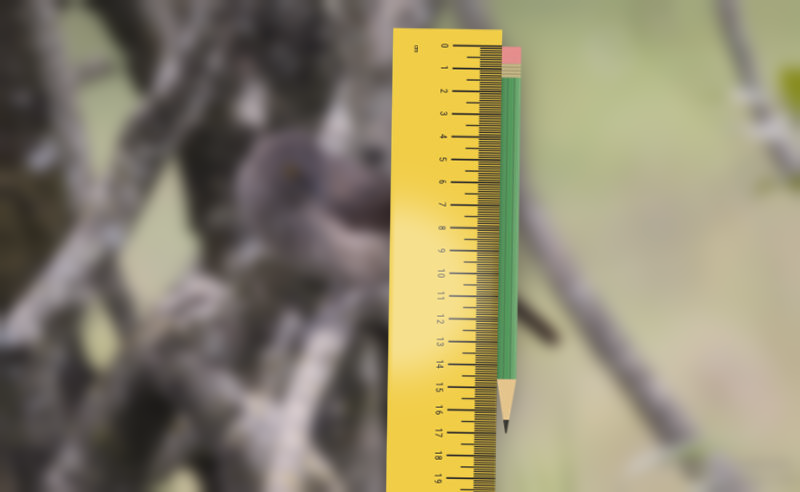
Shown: 17 cm
